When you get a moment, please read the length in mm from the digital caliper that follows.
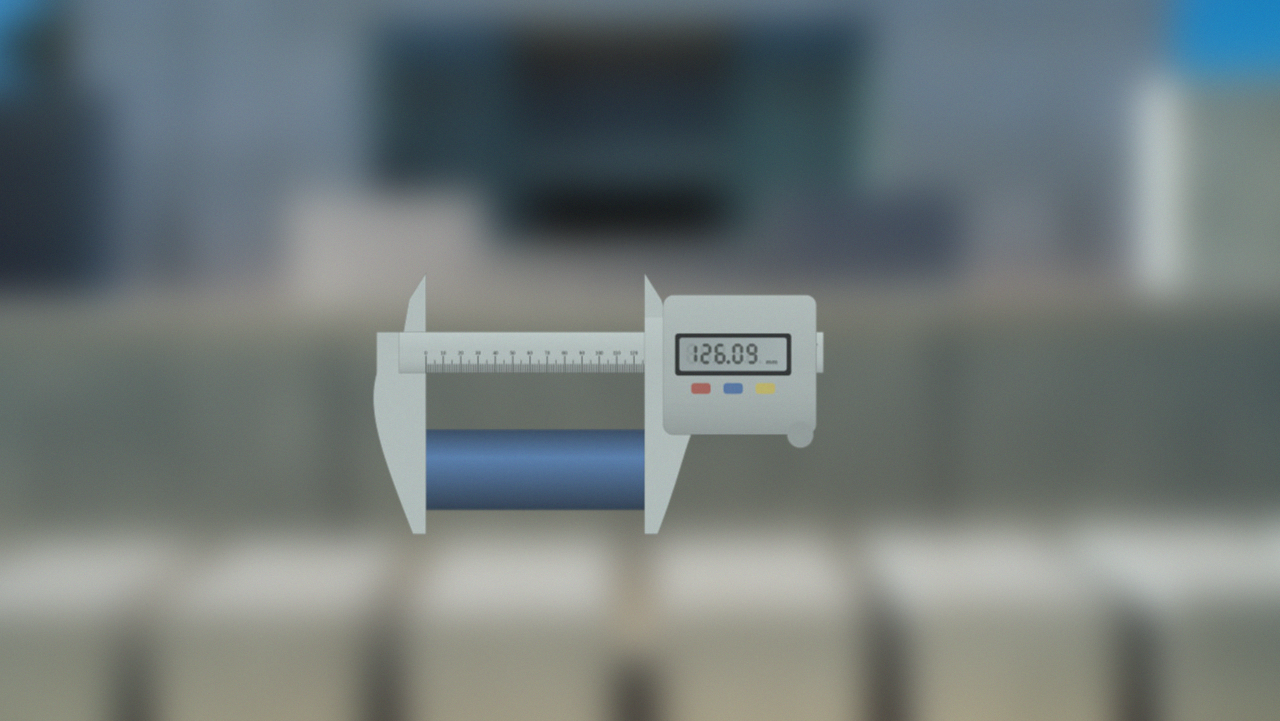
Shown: 126.09 mm
